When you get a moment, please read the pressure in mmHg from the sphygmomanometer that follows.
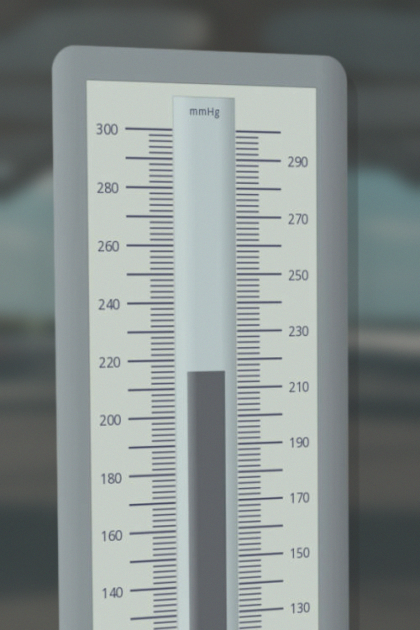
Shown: 216 mmHg
